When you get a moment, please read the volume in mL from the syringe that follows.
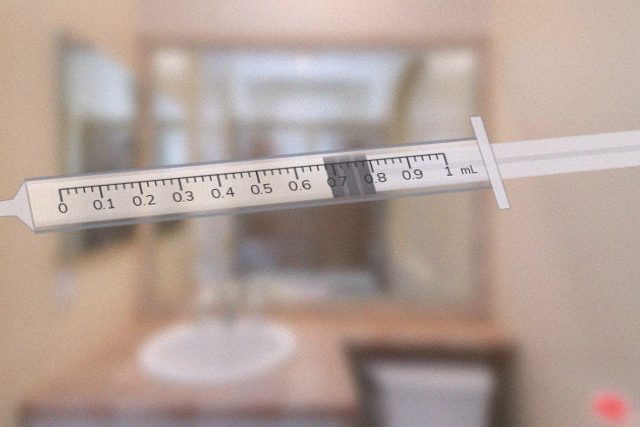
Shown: 0.68 mL
